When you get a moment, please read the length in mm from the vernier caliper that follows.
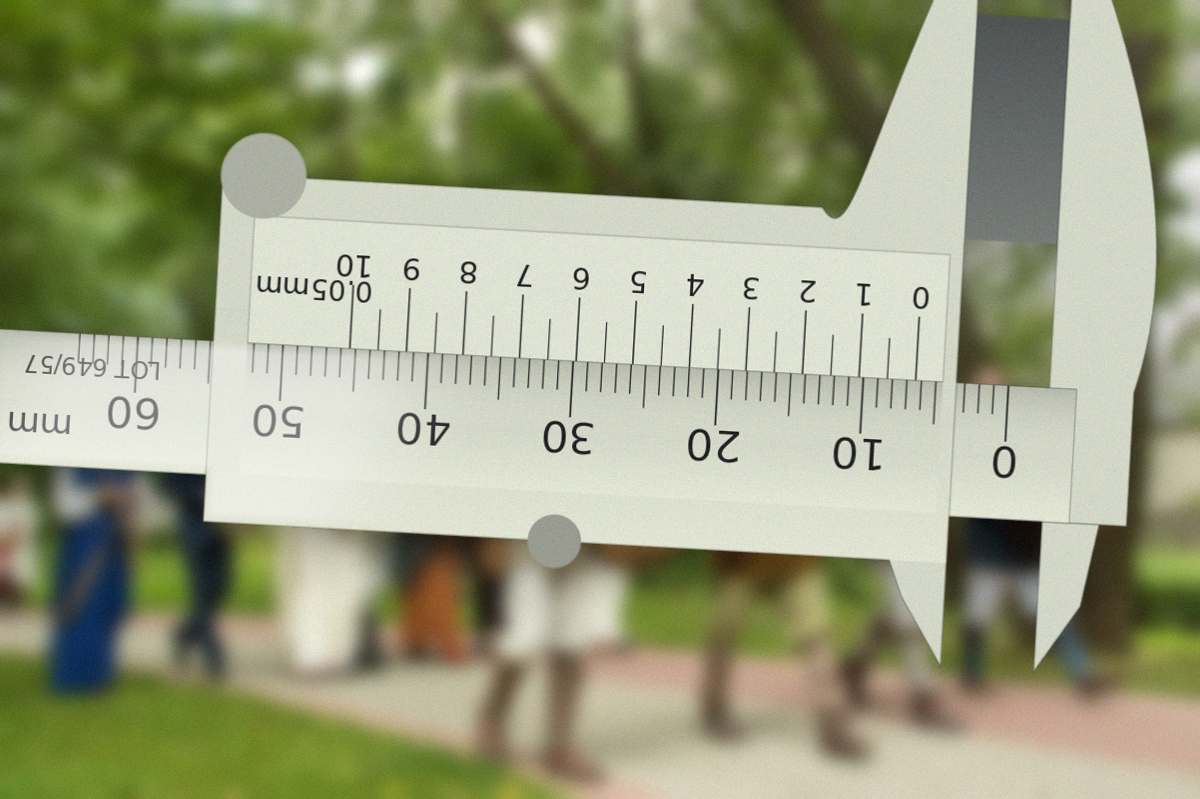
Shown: 6.4 mm
